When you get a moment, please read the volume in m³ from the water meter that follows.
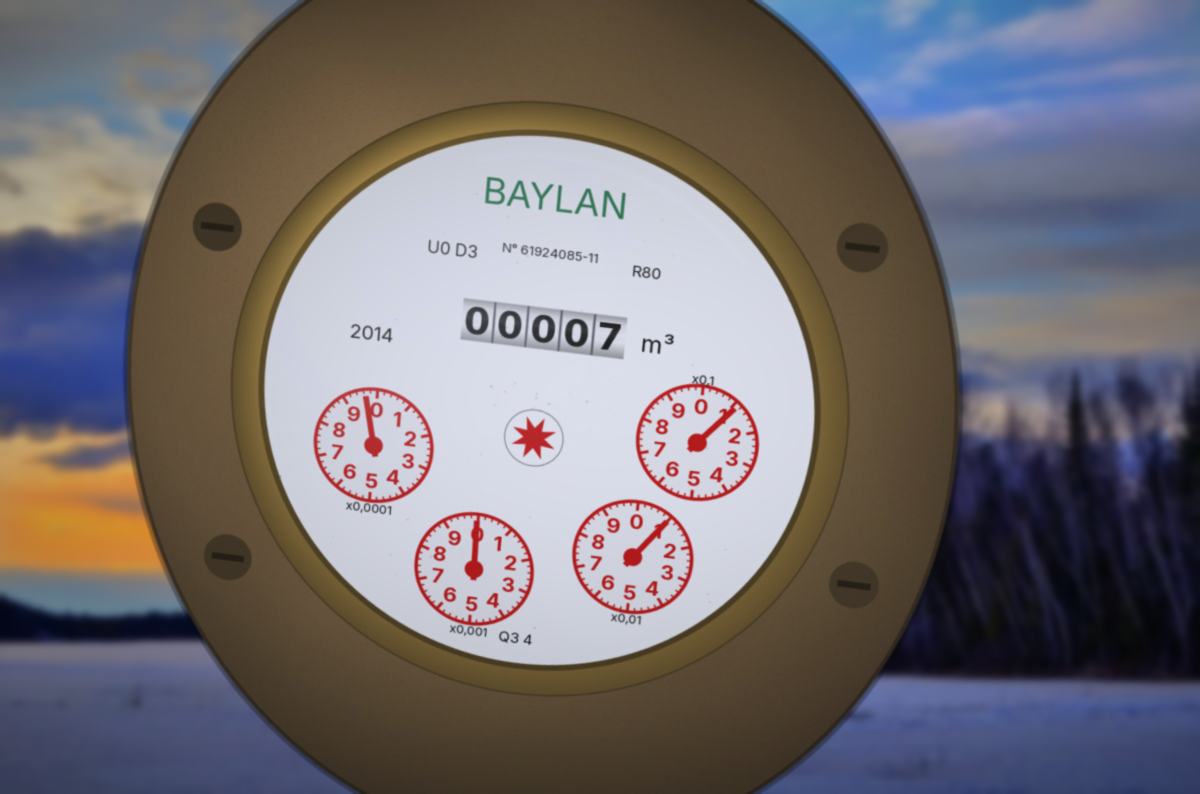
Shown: 7.1099 m³
